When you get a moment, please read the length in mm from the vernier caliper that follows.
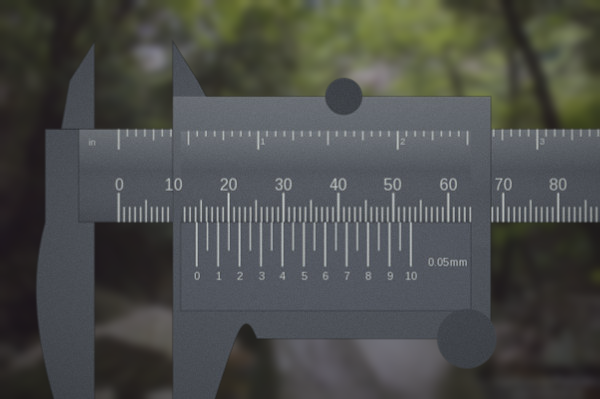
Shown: 14.2 mm
